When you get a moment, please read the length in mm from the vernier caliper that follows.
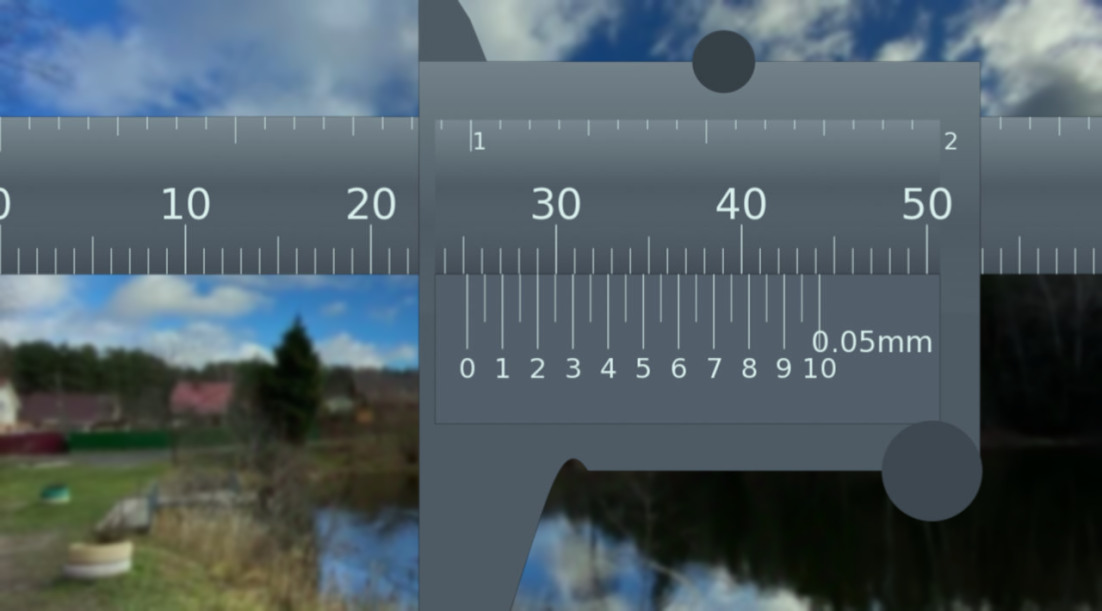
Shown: 25.2 mm
